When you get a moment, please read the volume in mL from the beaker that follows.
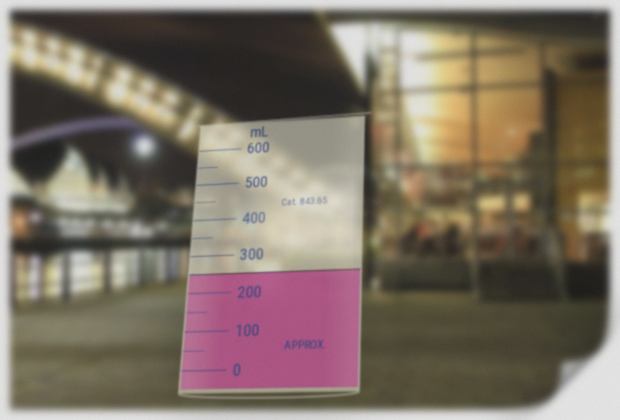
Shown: 250 mL
